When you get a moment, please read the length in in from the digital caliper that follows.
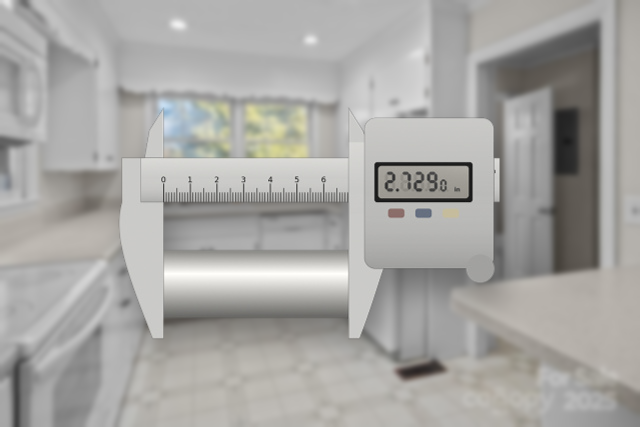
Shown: 2.7290 in
